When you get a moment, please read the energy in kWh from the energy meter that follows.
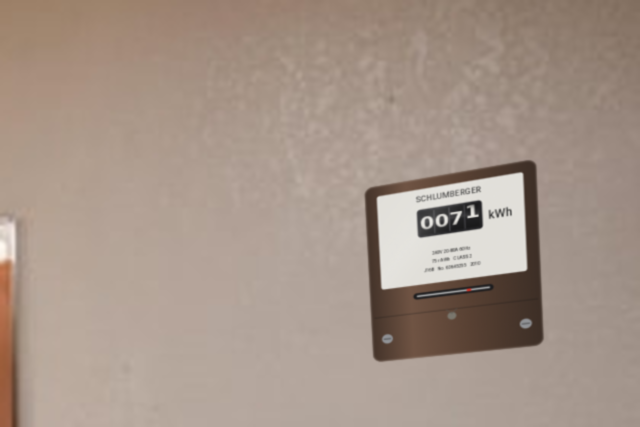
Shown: 71 kWh
